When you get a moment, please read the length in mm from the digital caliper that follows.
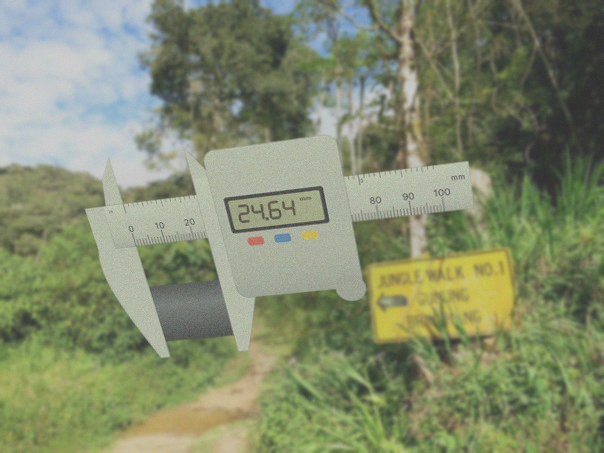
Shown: 24.64 mm
